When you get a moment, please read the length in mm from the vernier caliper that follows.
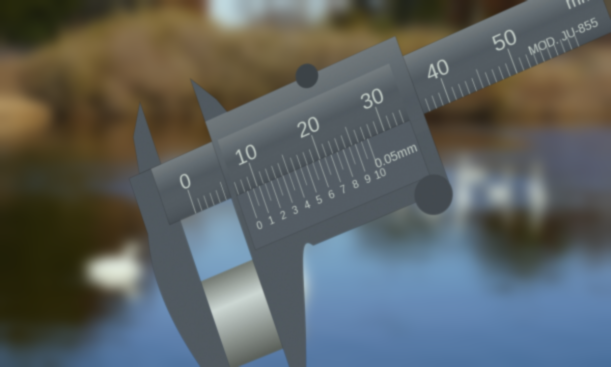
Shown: 8.4 mm
